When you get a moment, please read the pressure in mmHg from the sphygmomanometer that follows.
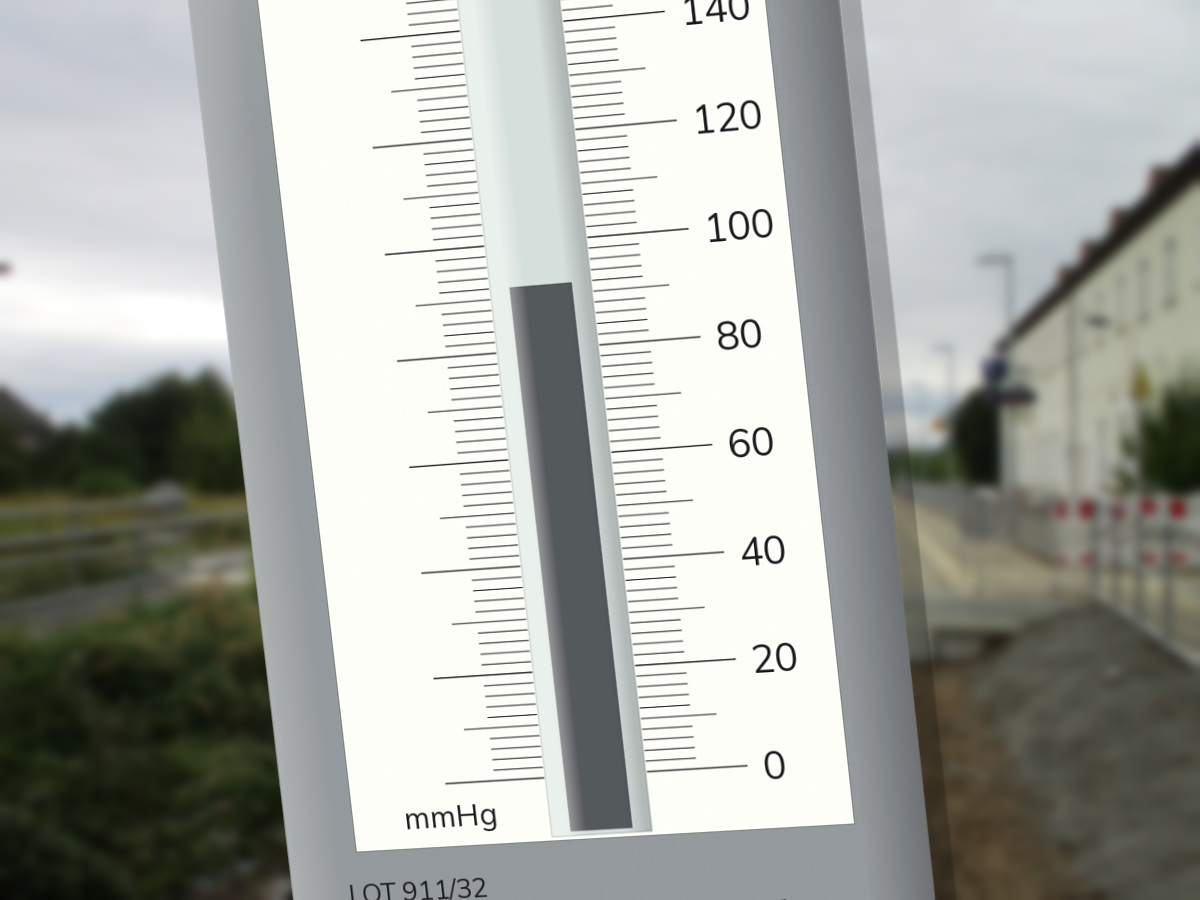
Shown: 92 mmHg
